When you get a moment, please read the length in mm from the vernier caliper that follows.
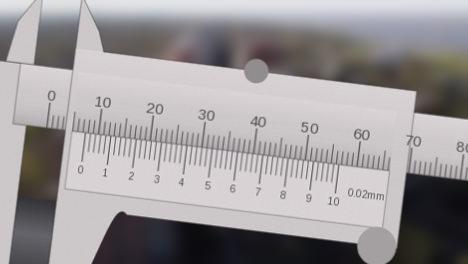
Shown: 7.5 mm
